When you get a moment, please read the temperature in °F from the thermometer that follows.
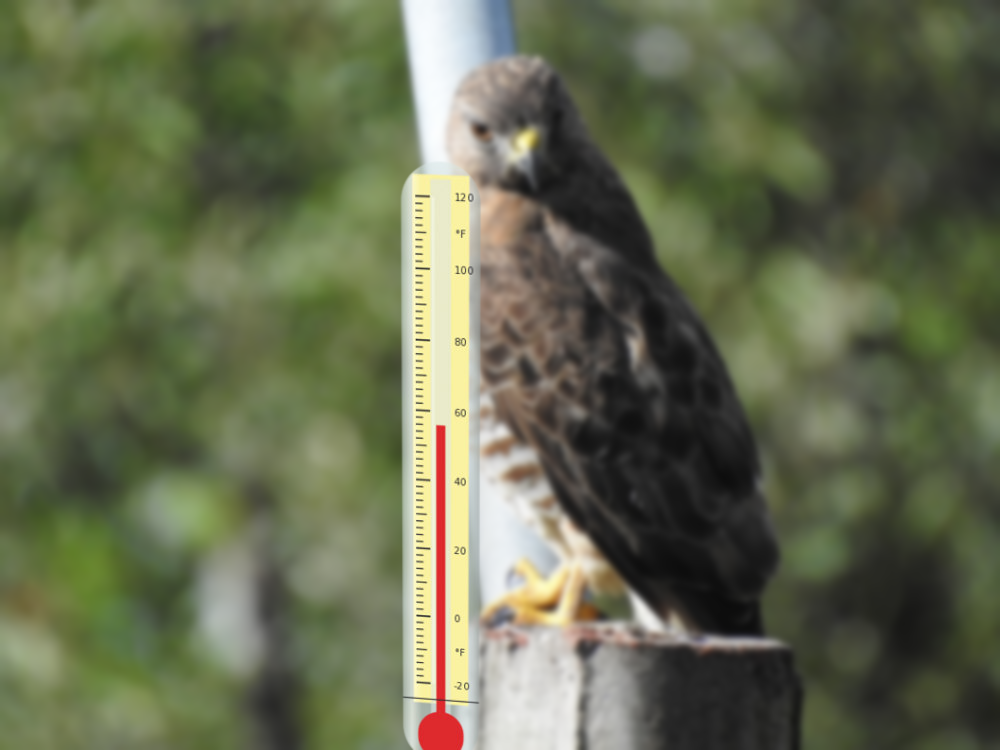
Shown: 56 °F
